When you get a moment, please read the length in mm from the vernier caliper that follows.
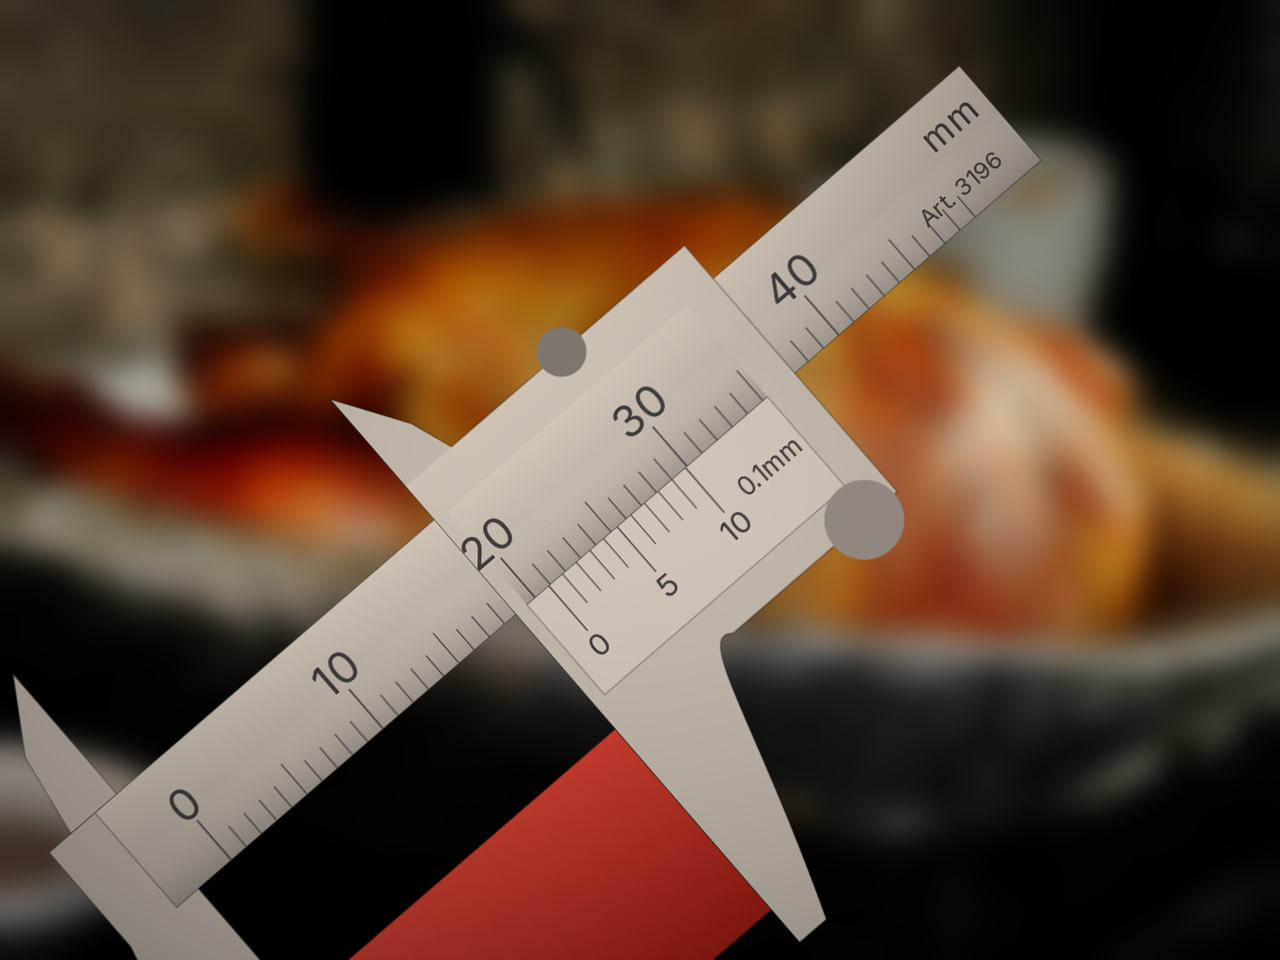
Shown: 20.9 mm
